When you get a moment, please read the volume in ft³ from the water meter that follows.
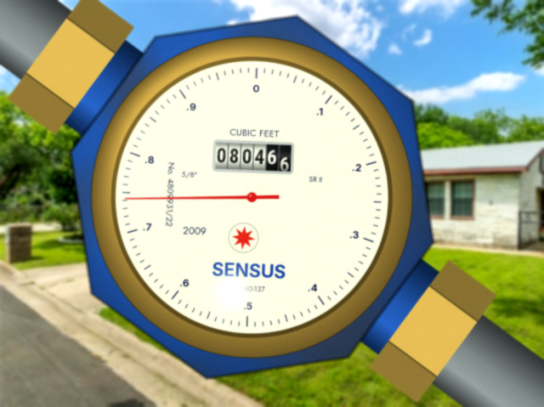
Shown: 80465.74 ft³
